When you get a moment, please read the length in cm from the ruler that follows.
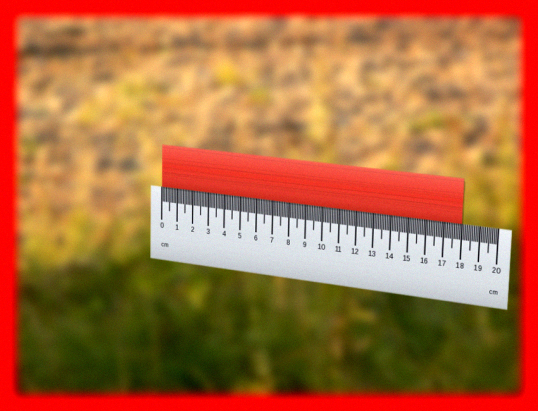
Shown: 18 cm
